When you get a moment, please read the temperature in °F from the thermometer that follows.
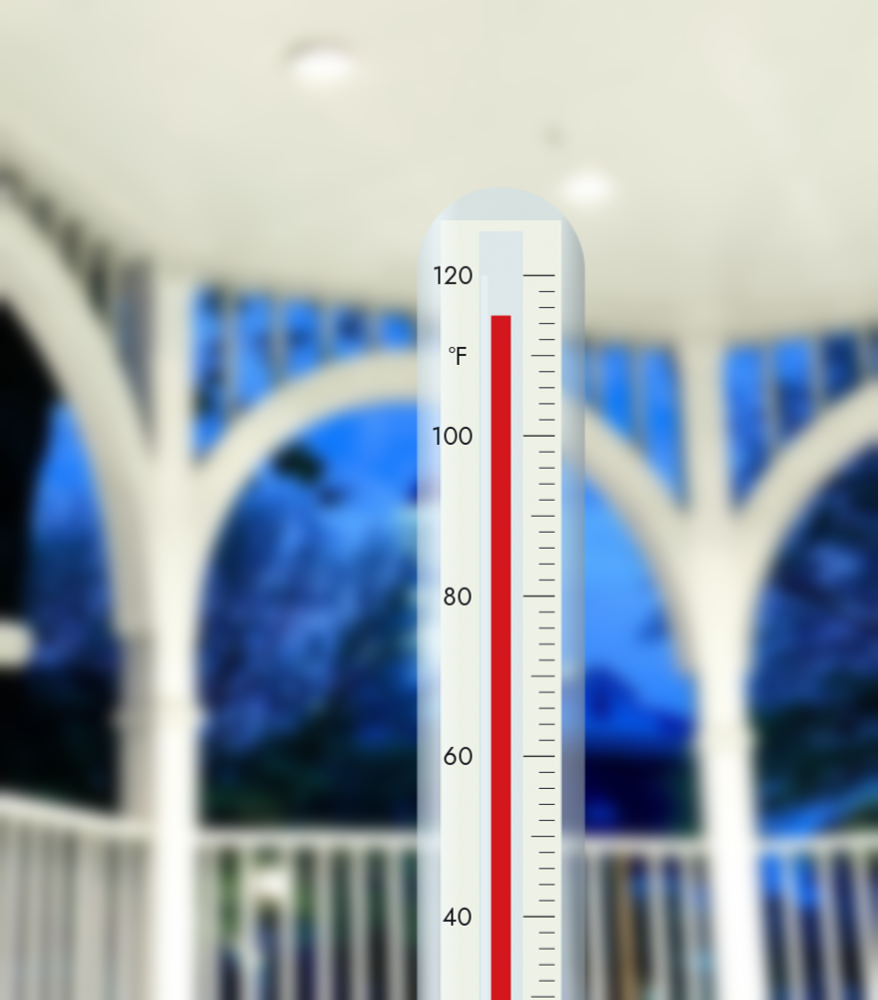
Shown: 115 °F
